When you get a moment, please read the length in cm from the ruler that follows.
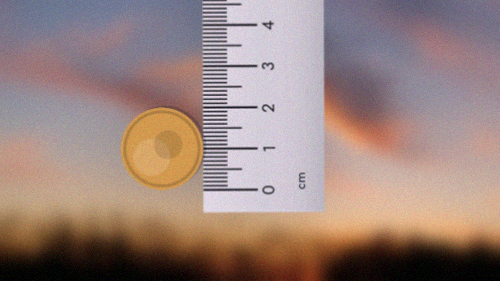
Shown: 2 cm
